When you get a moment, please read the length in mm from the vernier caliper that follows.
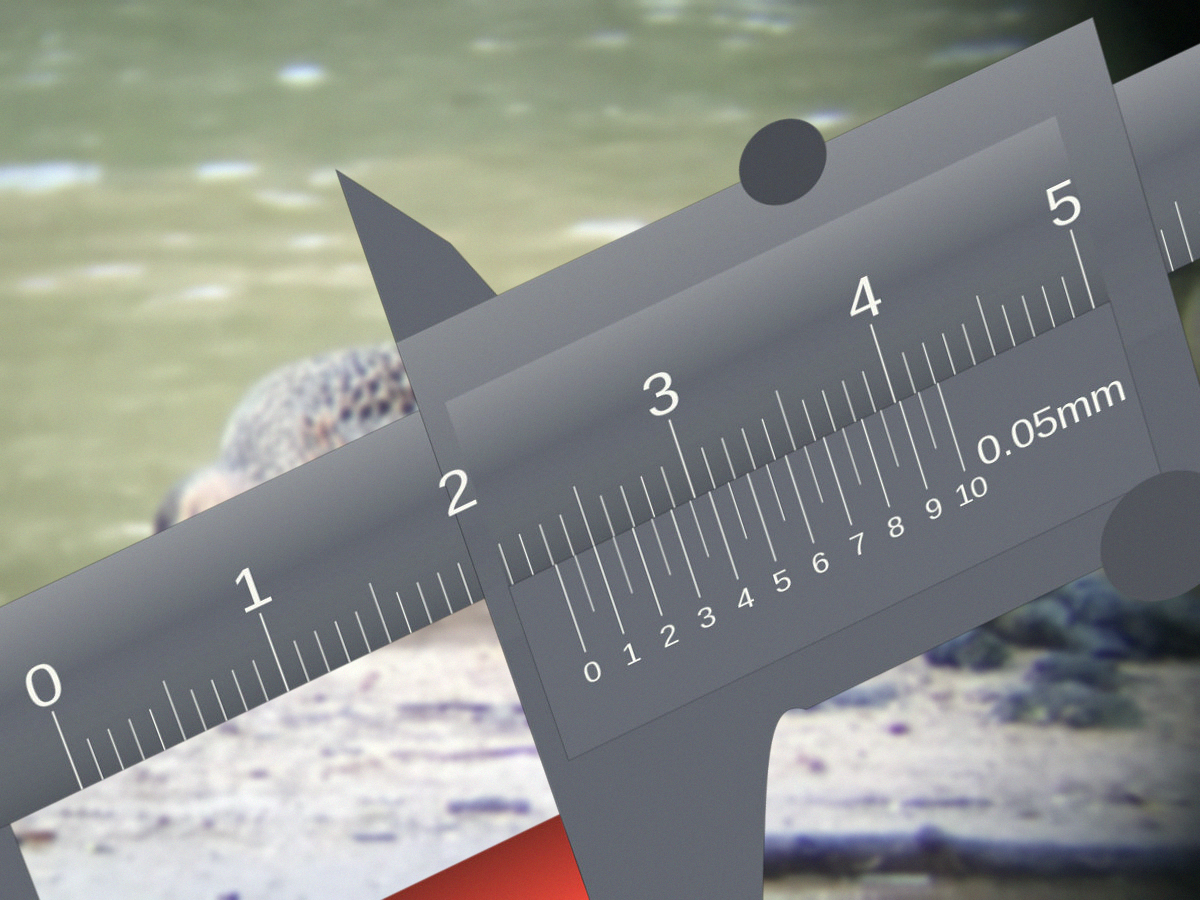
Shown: 23.1 mm
